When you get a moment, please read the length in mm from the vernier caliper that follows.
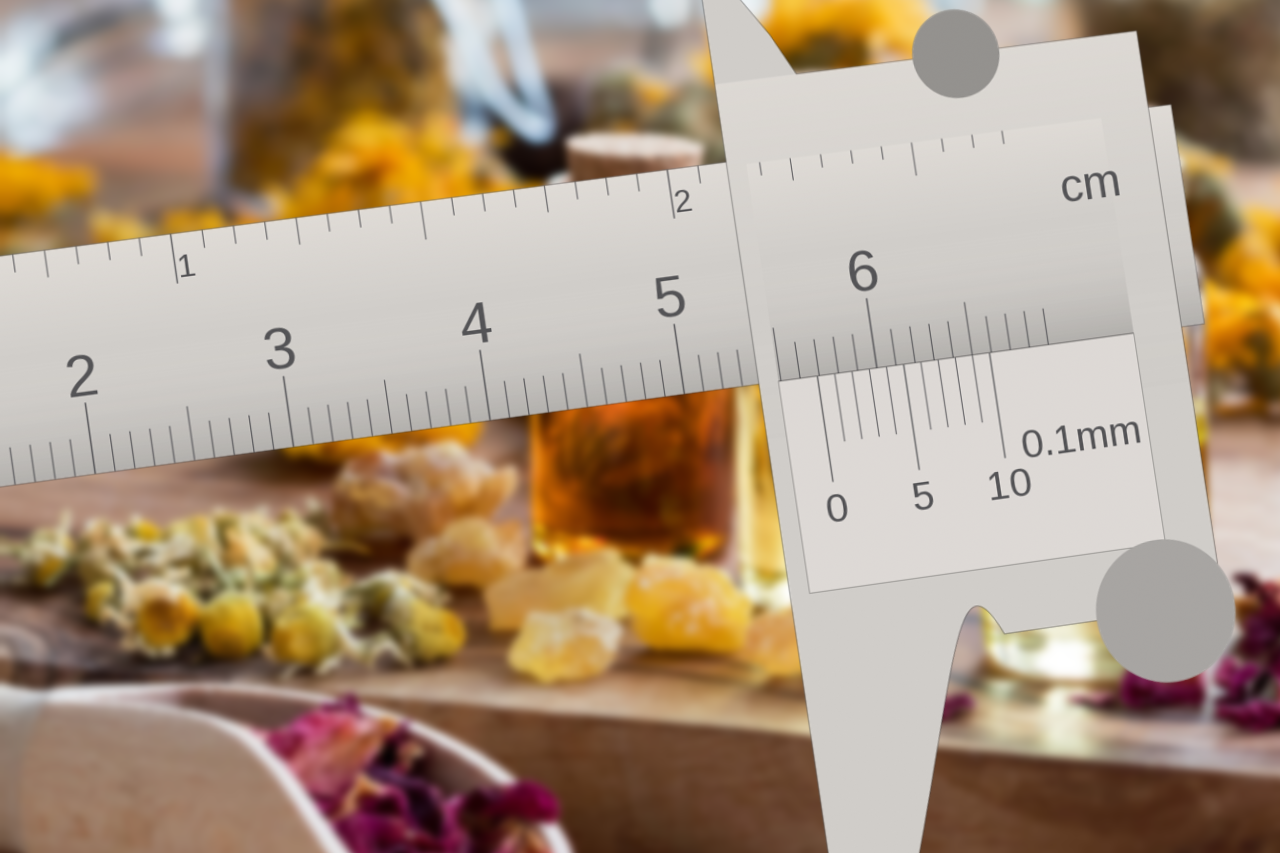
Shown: 56.9 mm
